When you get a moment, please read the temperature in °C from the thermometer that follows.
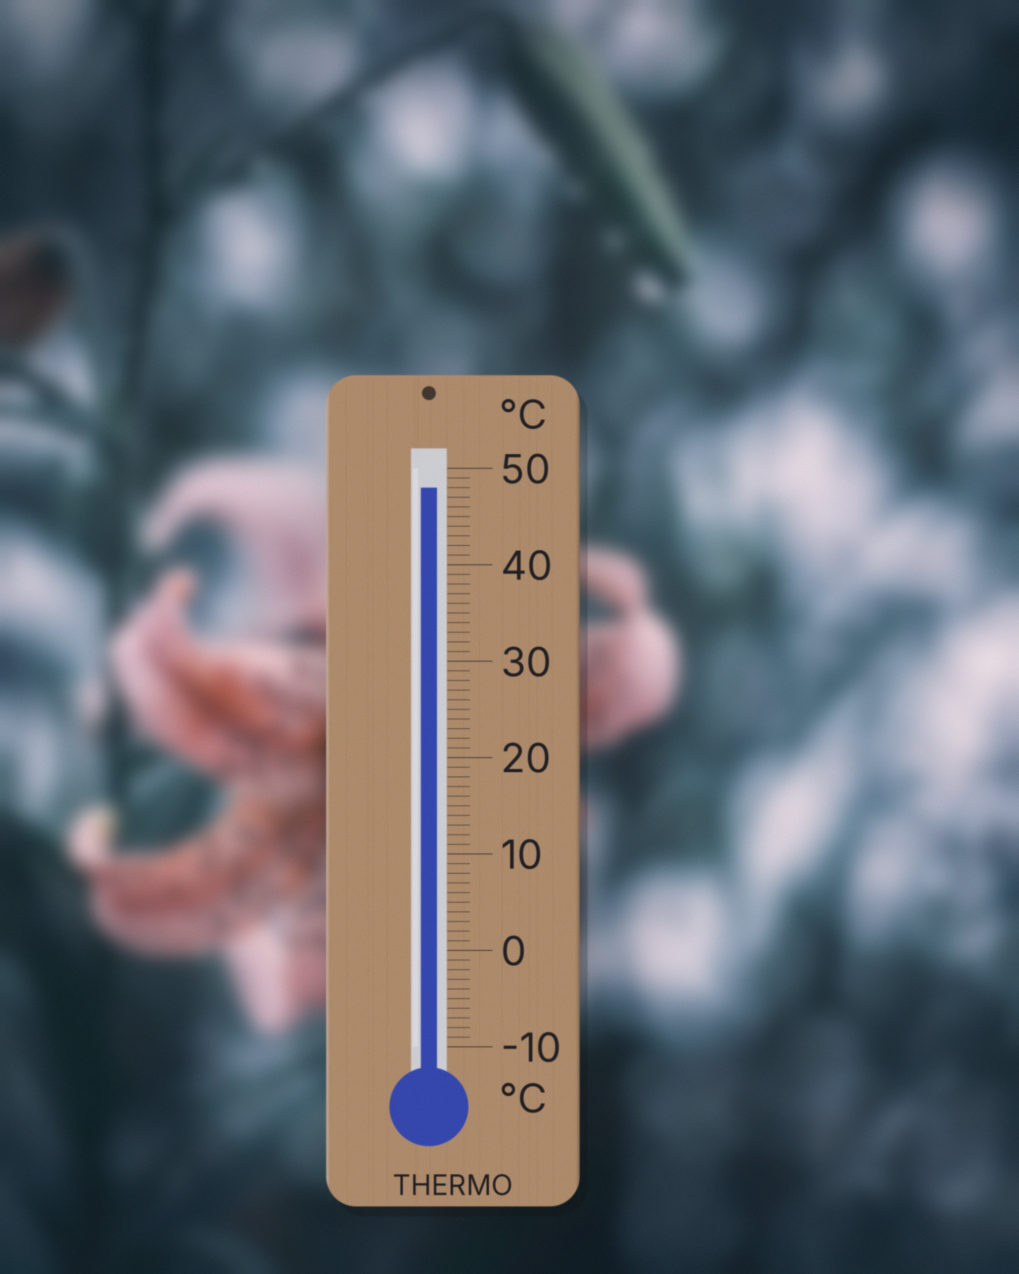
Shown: 48 °C
